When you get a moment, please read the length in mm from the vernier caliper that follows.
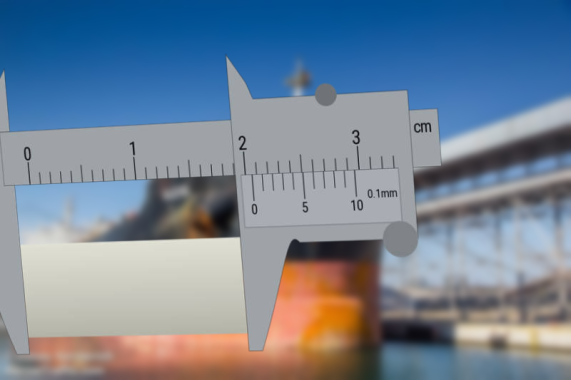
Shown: 20.6 mm
